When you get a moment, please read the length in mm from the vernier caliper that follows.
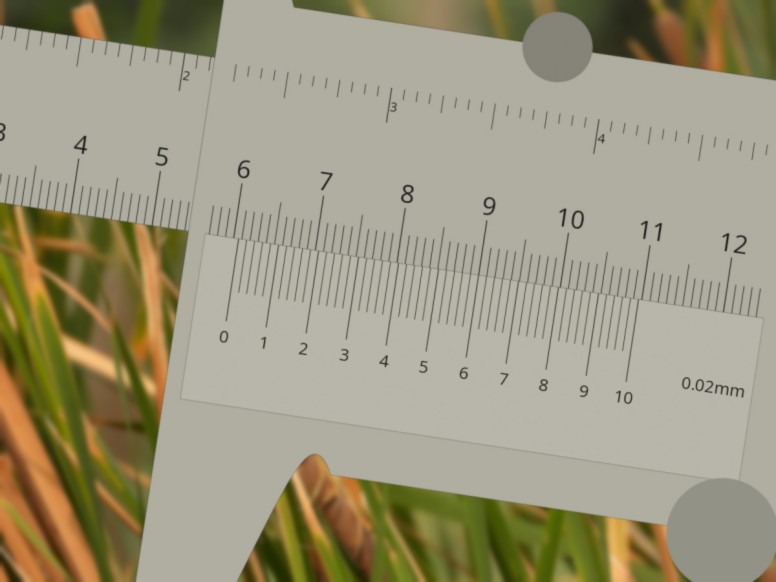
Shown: 60.6 mm
